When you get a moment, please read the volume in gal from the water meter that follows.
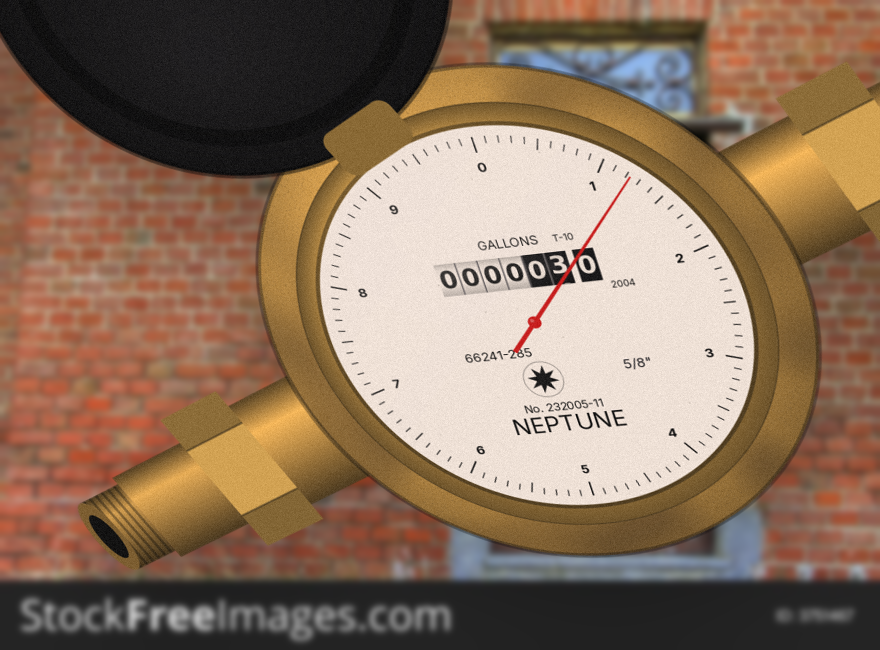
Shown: 31.2 gal
